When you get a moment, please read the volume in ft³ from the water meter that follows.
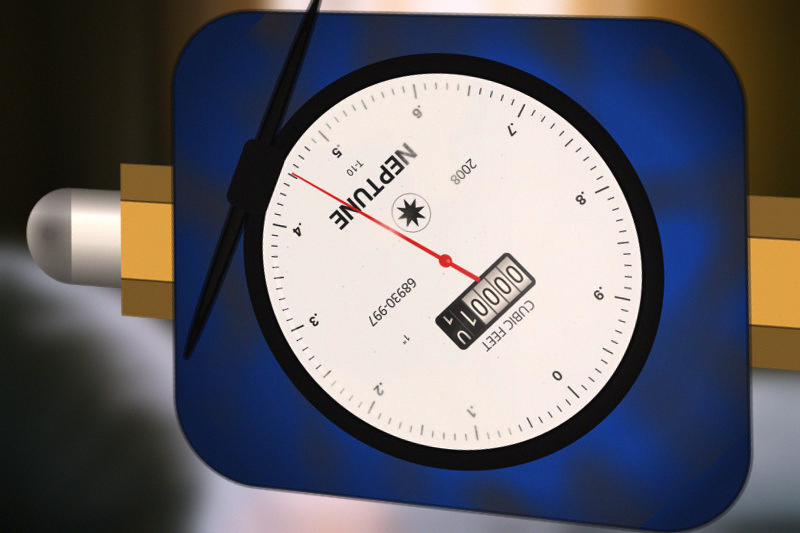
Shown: 10.45 ft³
